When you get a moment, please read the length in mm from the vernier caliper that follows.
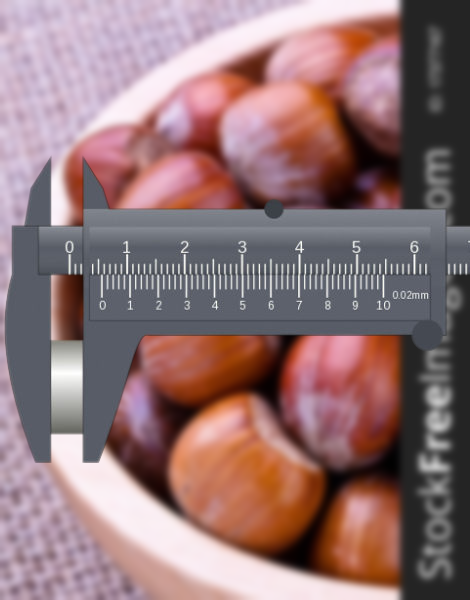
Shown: 5.6 mm
